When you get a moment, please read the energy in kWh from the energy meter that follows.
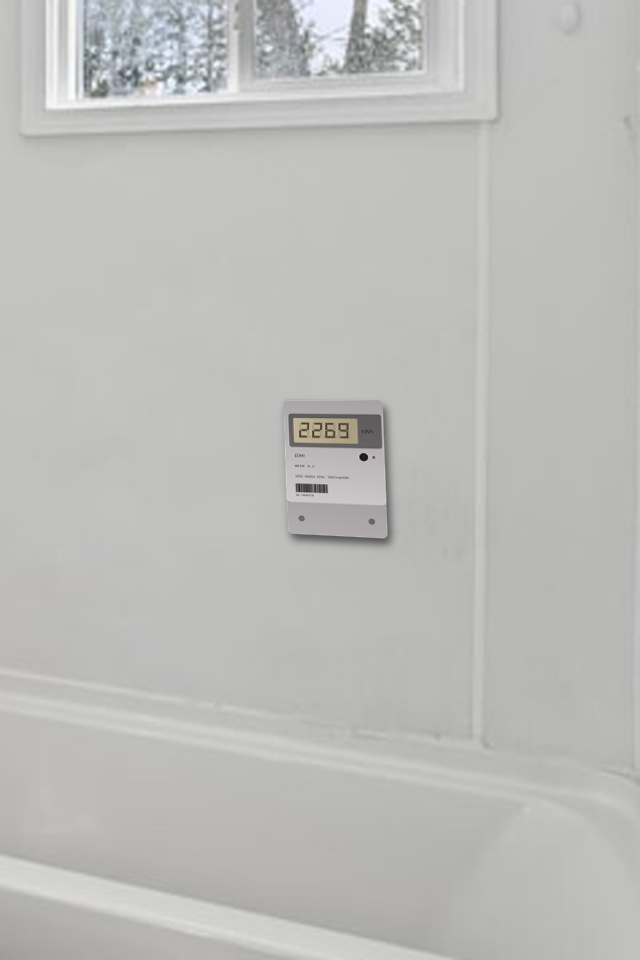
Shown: 2269 kWh
